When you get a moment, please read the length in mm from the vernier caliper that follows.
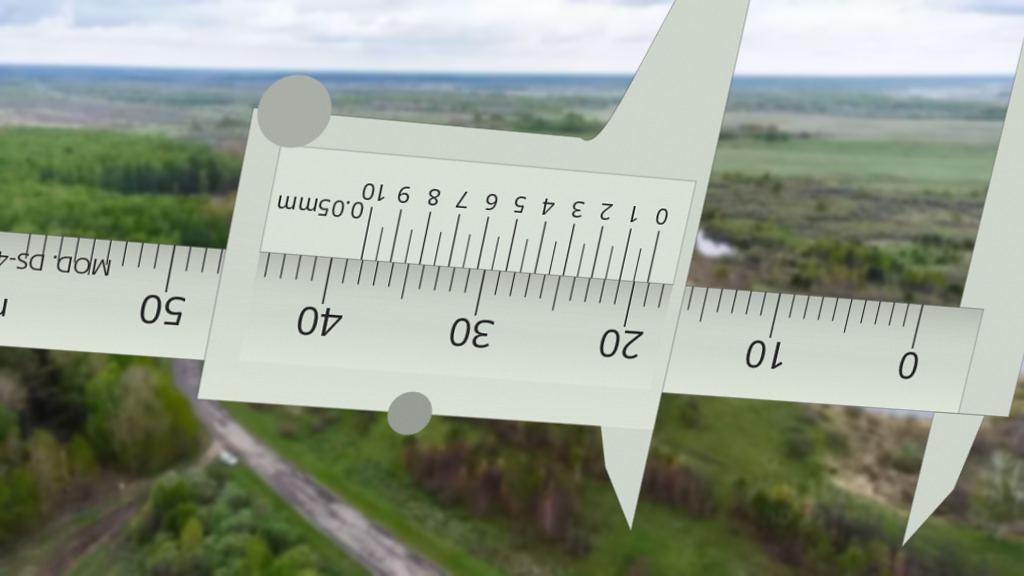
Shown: 19.1 mm
